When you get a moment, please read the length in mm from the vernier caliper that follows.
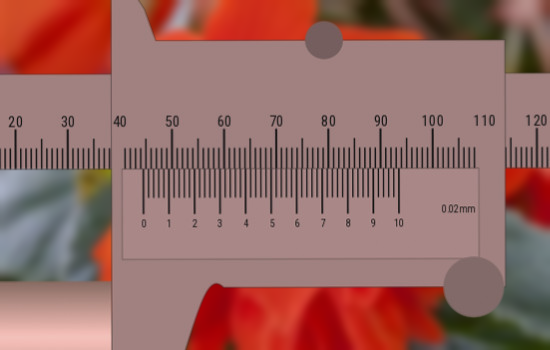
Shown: 44.5 mm
